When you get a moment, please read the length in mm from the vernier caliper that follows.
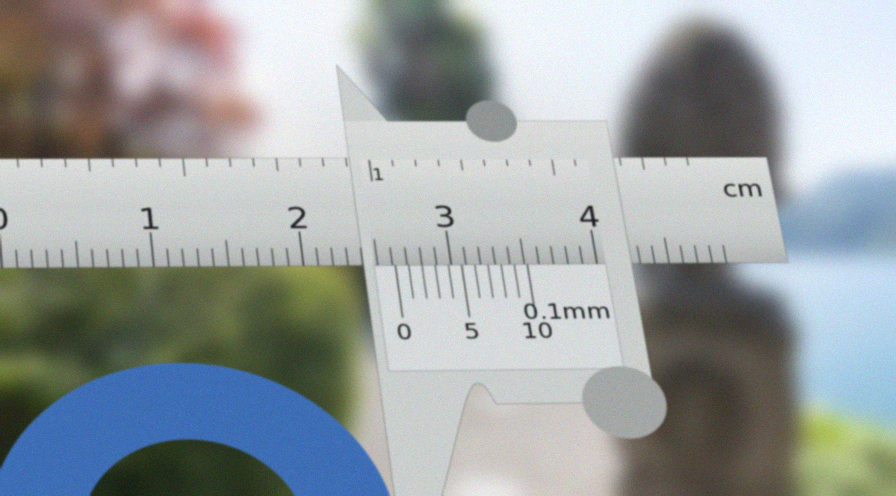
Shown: 26.2 mm
